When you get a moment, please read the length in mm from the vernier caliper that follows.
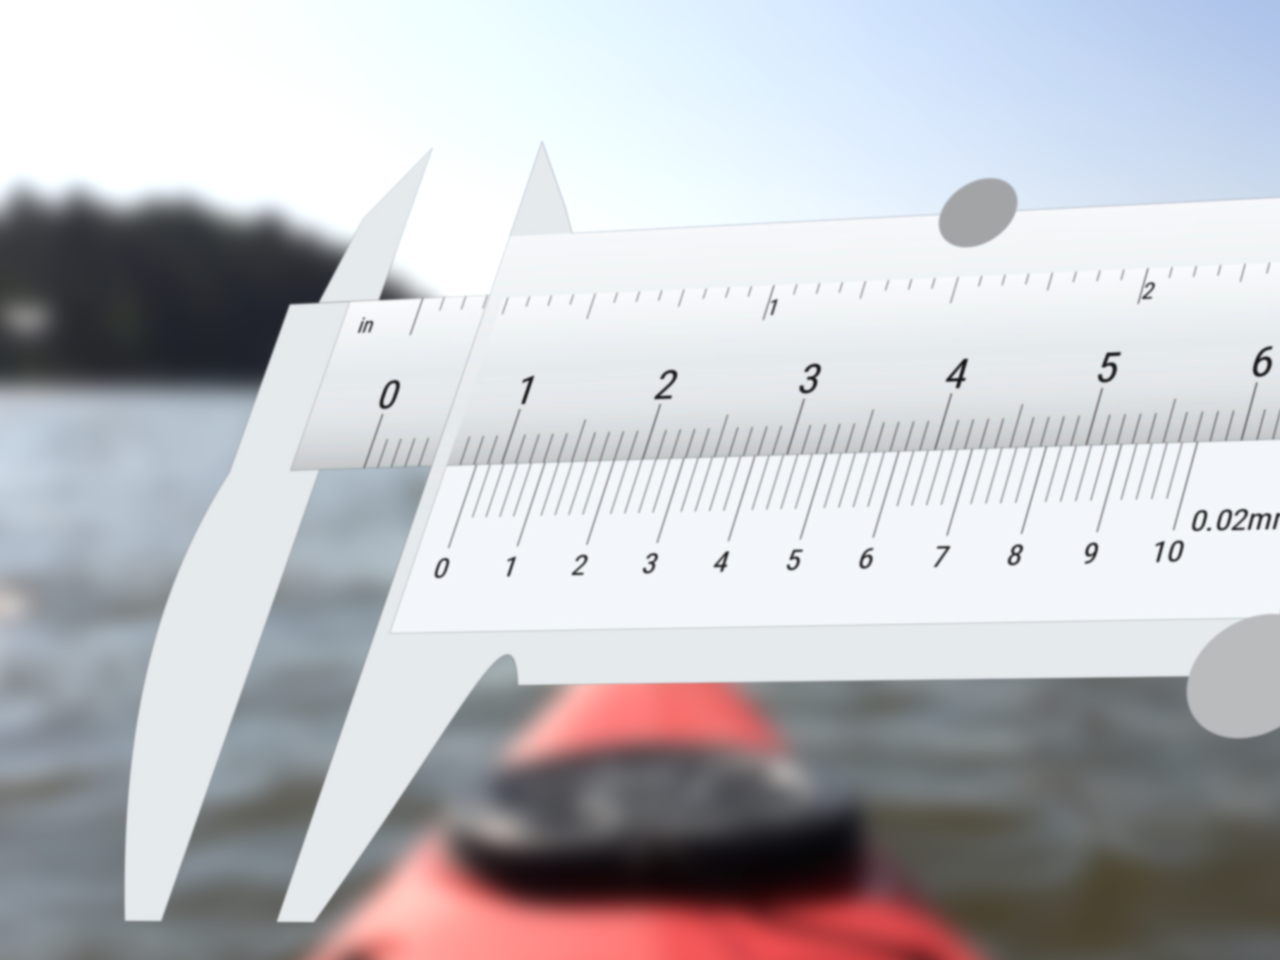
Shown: 8.2 mm
